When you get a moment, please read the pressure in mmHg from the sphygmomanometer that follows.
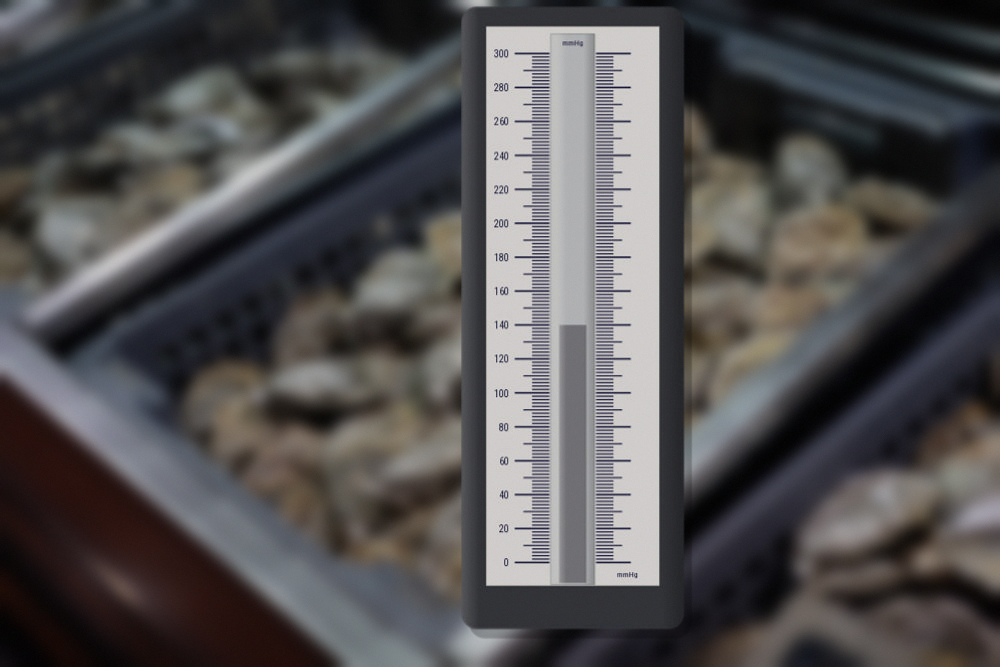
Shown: 140 mmHg
